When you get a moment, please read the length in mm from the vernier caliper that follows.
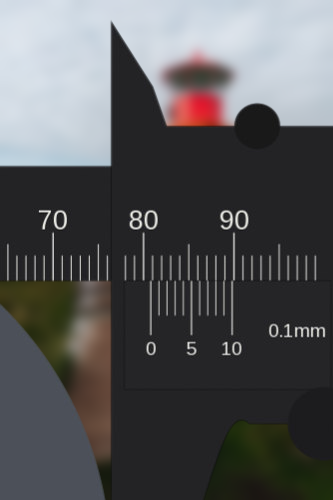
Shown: 80.8 mm
